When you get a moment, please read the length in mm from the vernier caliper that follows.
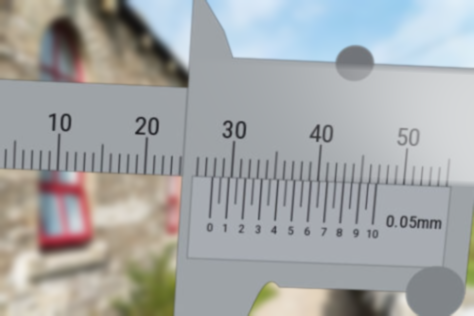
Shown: 27.8 mm
